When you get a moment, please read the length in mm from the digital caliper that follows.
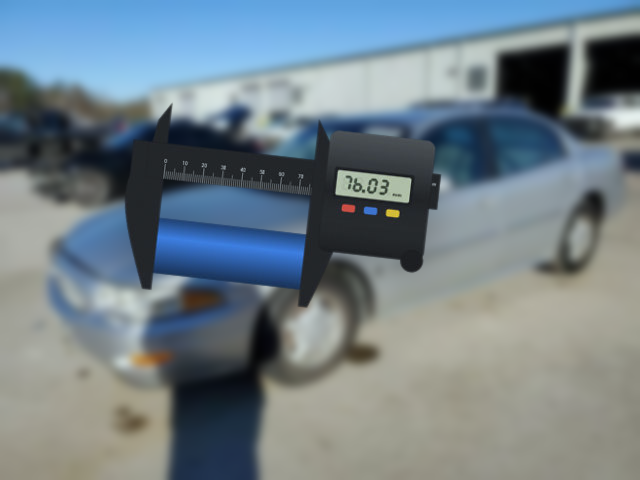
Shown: 76.03 mm
